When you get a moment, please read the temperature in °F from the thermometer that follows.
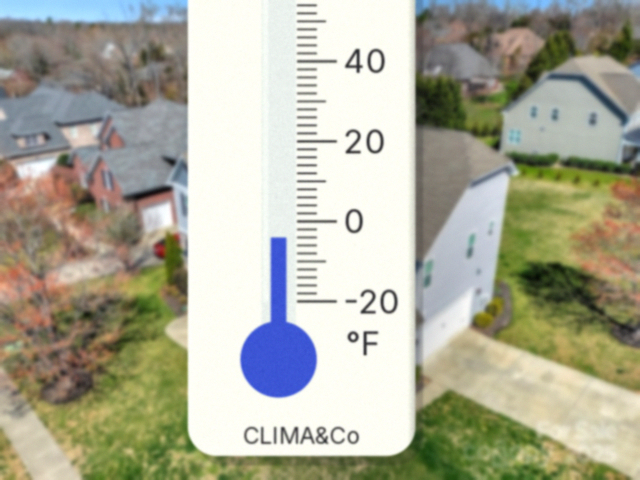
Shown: -4 °F
